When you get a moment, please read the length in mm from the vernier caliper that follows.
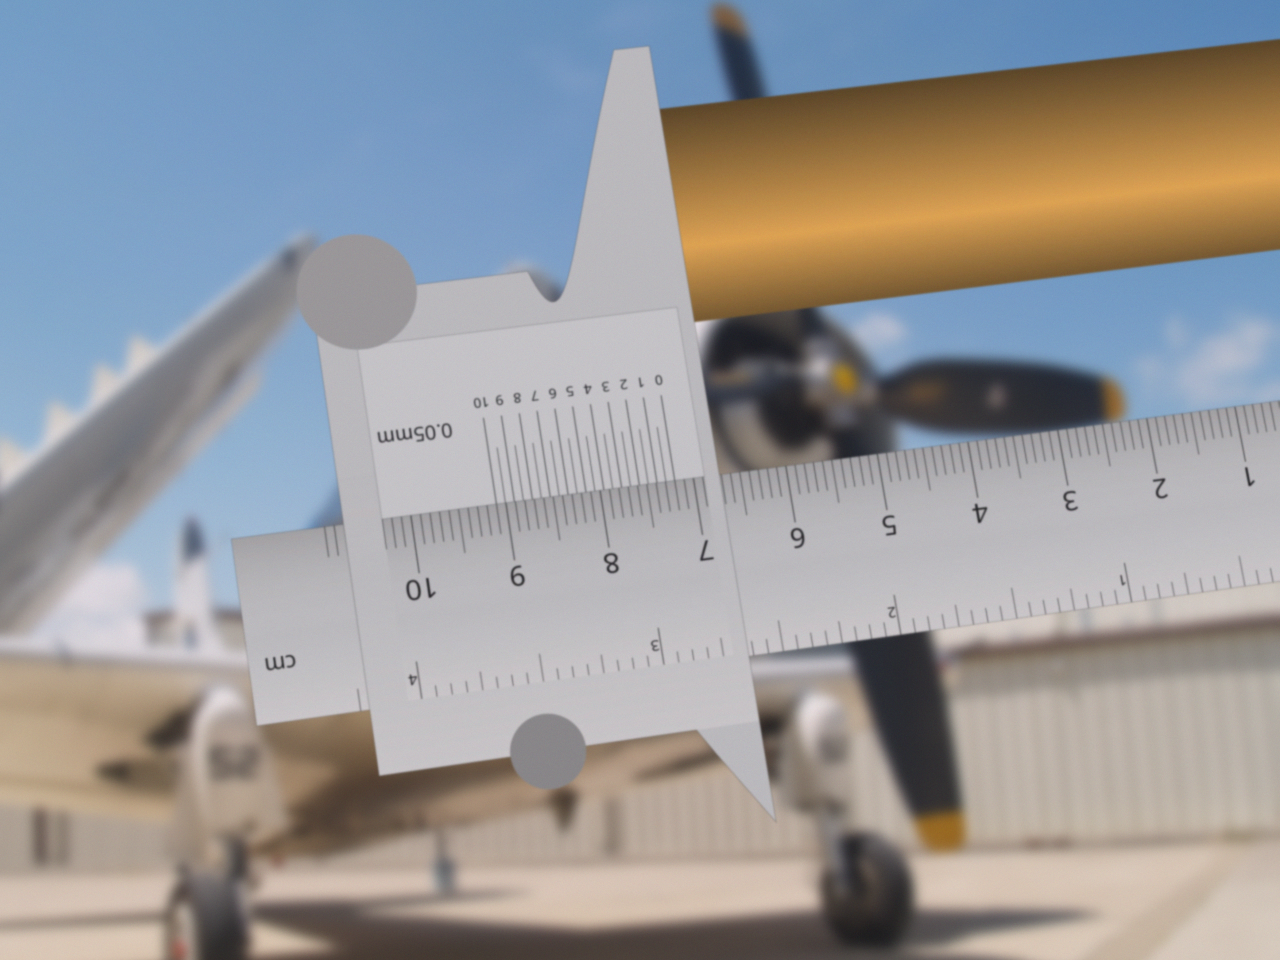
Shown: 72.0 mm
